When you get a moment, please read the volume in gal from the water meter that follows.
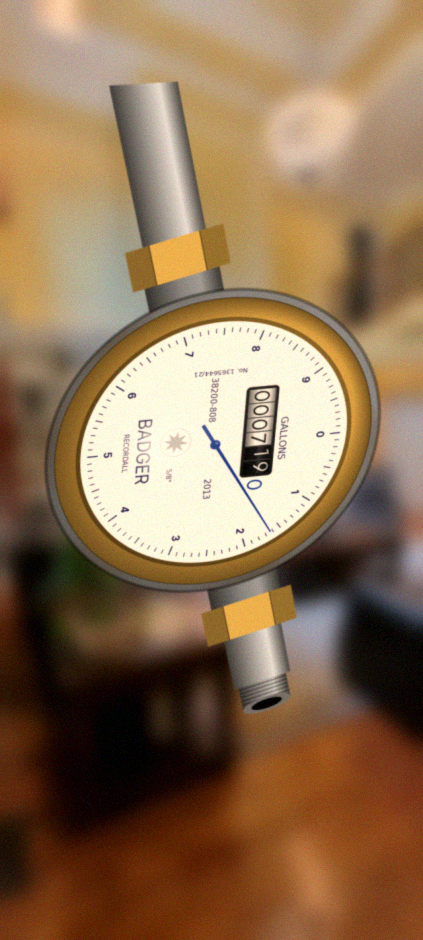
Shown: 7191.6 gal
